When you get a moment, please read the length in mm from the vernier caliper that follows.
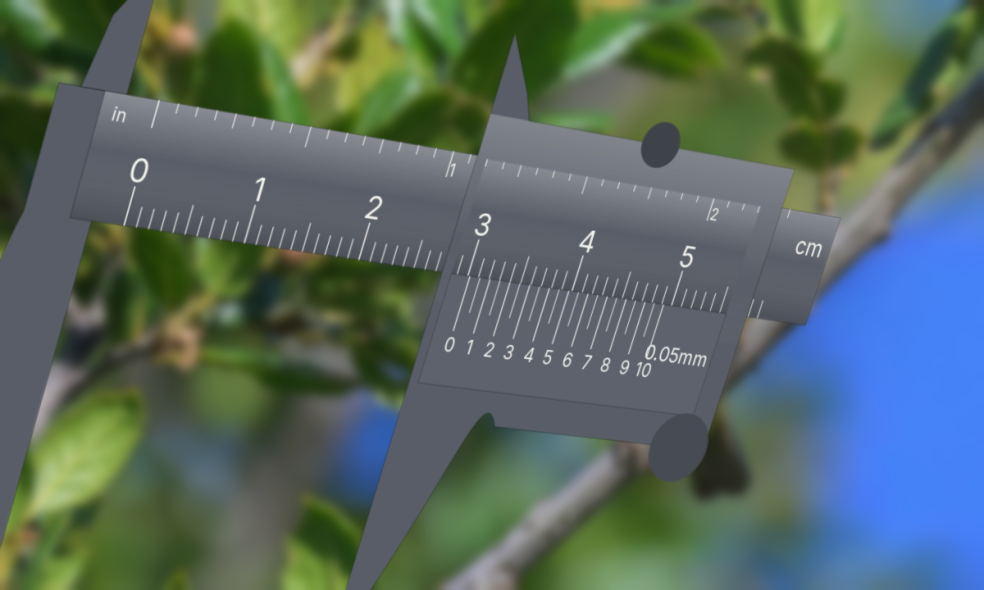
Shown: 30.2 mm
